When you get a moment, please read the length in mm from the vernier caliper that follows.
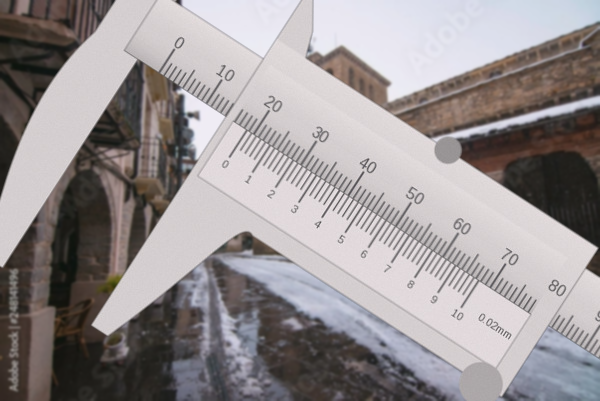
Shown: 18.6 mm
